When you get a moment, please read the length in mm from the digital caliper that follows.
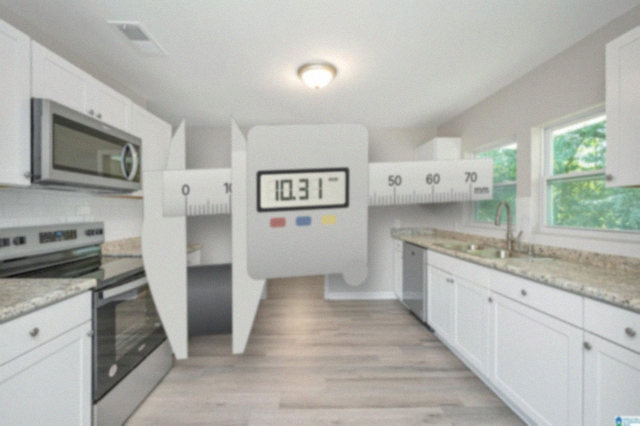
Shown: 10.31 mm
